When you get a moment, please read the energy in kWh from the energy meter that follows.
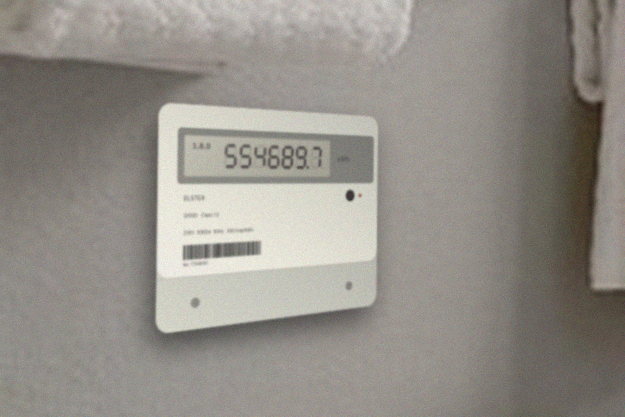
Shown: 554689.7 kWh
